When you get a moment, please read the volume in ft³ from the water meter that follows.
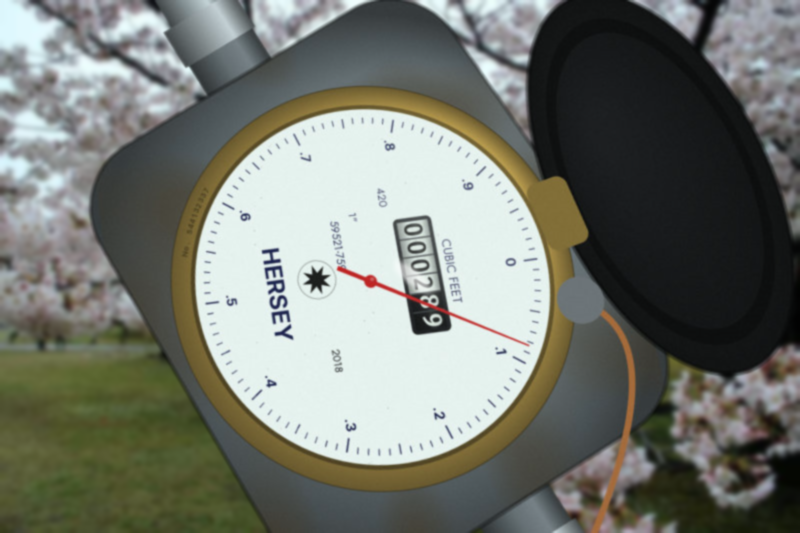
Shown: 289.08 ft³
